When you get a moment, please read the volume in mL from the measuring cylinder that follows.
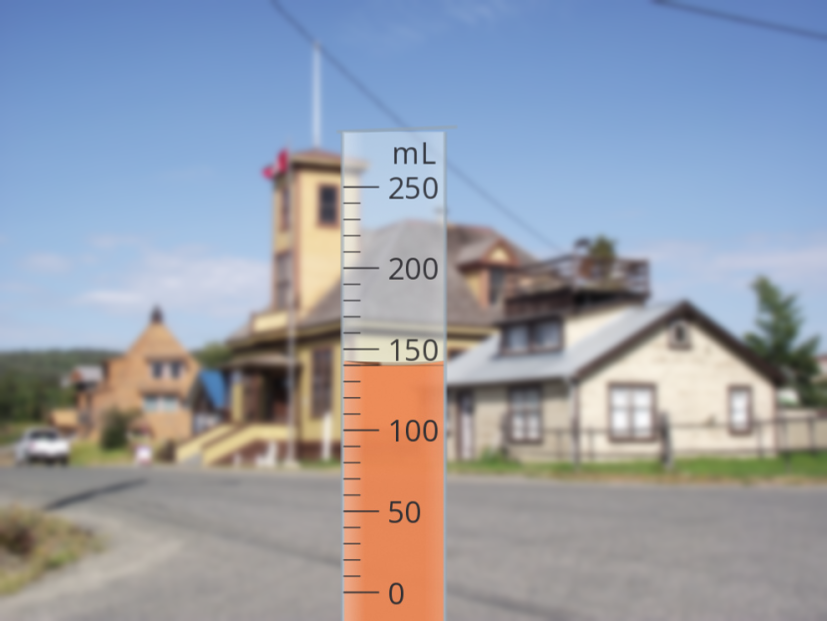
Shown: 140 mL
